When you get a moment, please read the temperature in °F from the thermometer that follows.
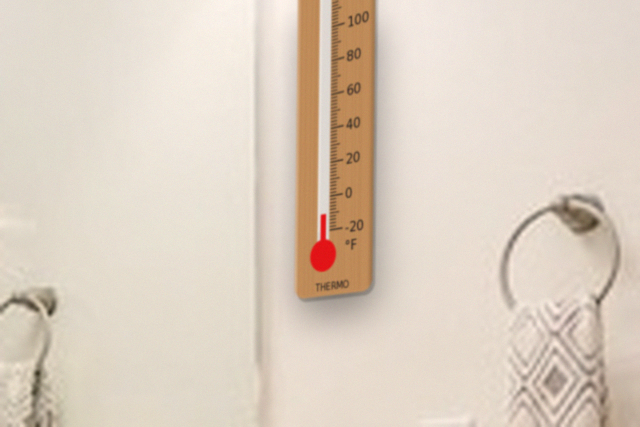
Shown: -10 °F
